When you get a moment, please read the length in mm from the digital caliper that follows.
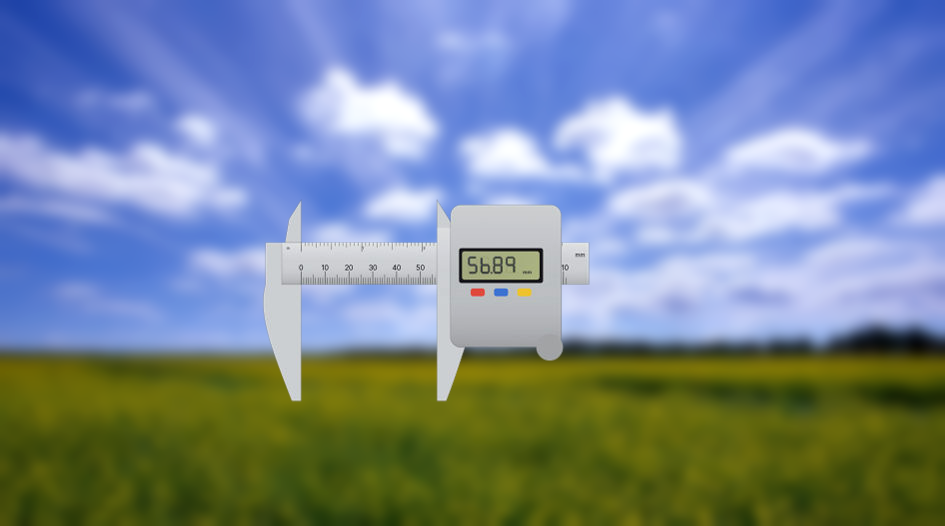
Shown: 56.89 mm
